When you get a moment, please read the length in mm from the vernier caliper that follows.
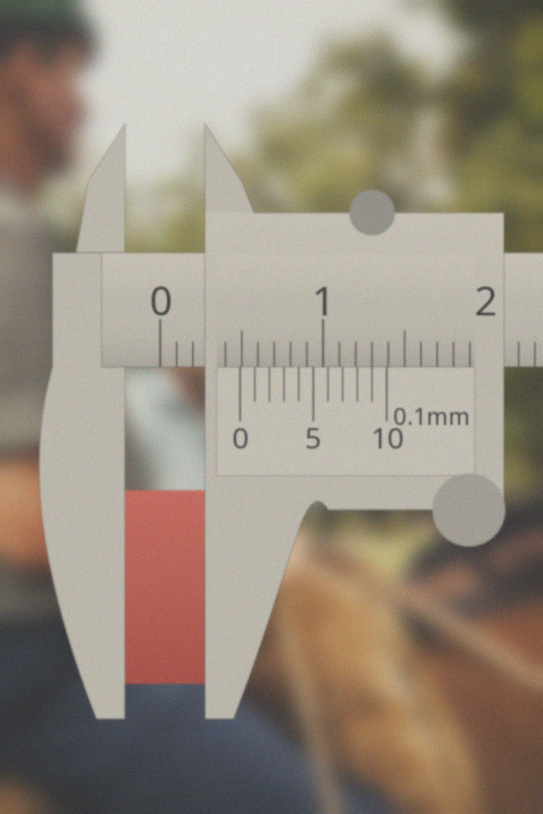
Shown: 4.9 mm
